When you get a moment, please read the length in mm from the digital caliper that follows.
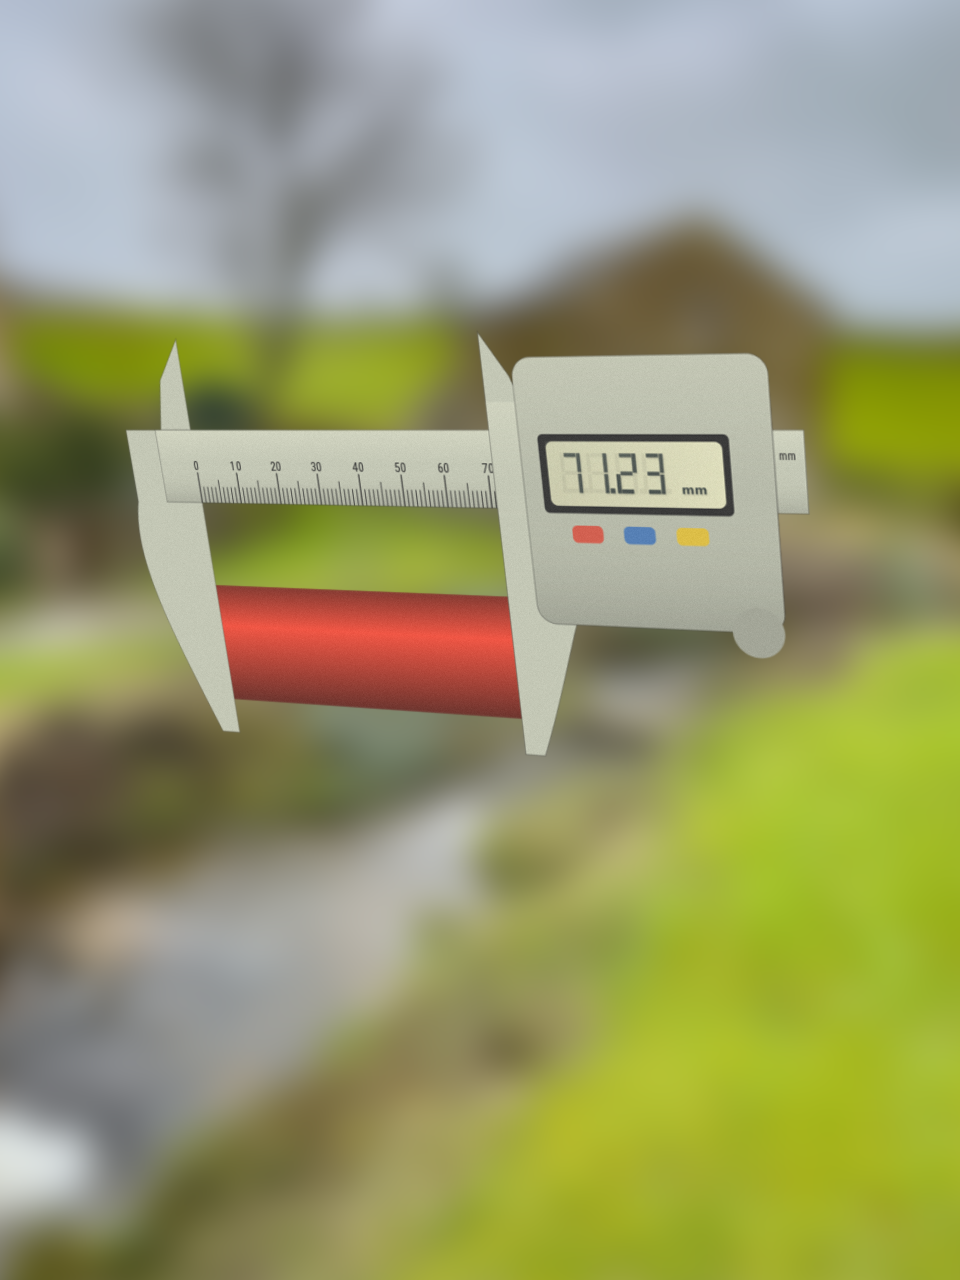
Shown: 71.23 mm
